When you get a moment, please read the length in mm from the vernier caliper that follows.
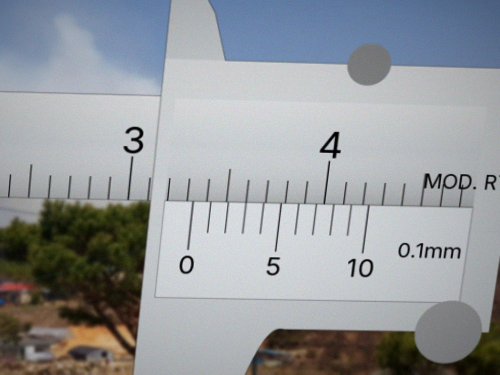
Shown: 33.3 mm
